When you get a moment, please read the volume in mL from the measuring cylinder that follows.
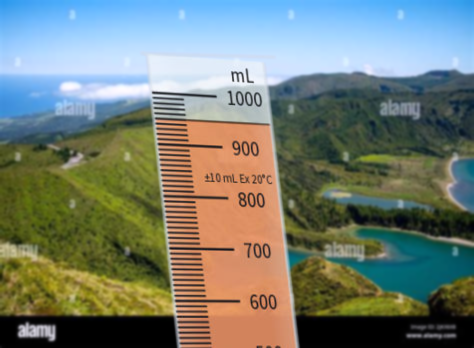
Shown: 950 mL
